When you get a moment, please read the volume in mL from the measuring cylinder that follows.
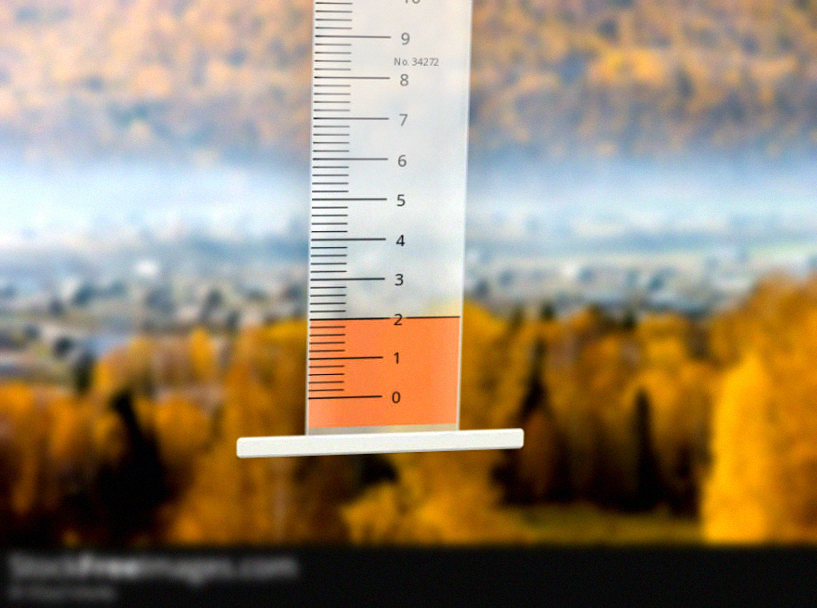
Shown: 2 mL
